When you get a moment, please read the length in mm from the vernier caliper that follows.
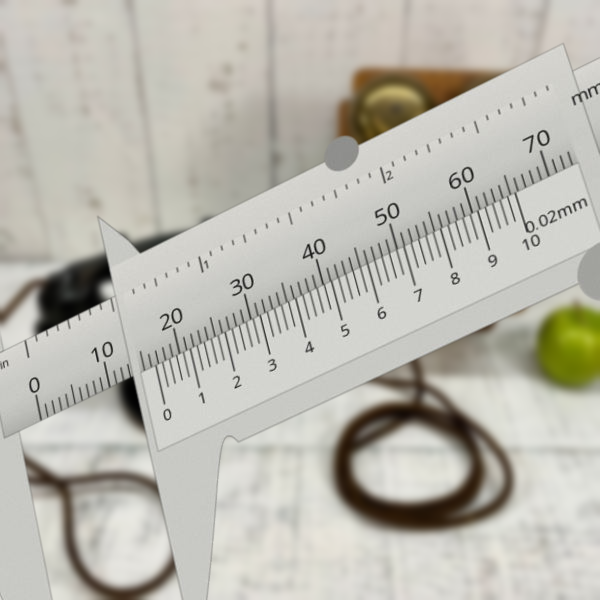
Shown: 16.6 mm
